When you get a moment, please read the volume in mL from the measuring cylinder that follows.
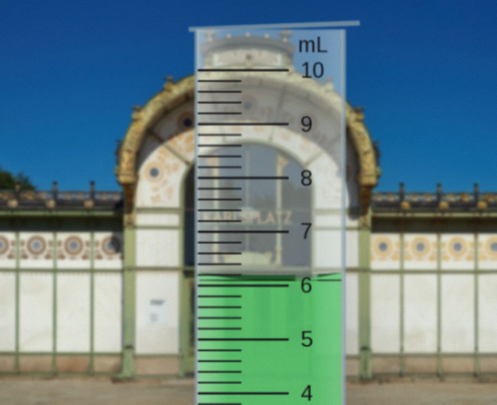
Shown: 6.1 mL
